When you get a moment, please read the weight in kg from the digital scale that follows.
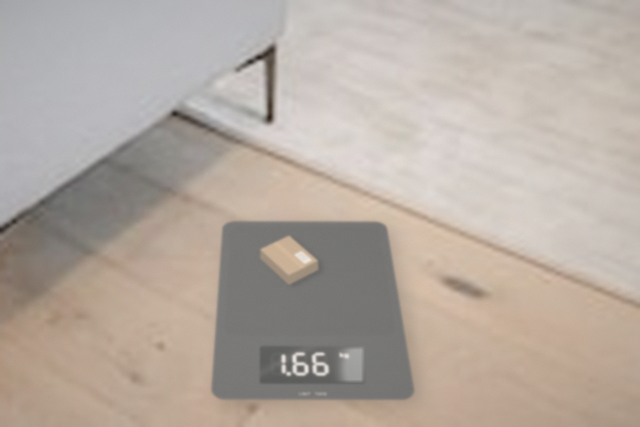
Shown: 1.66 kg
